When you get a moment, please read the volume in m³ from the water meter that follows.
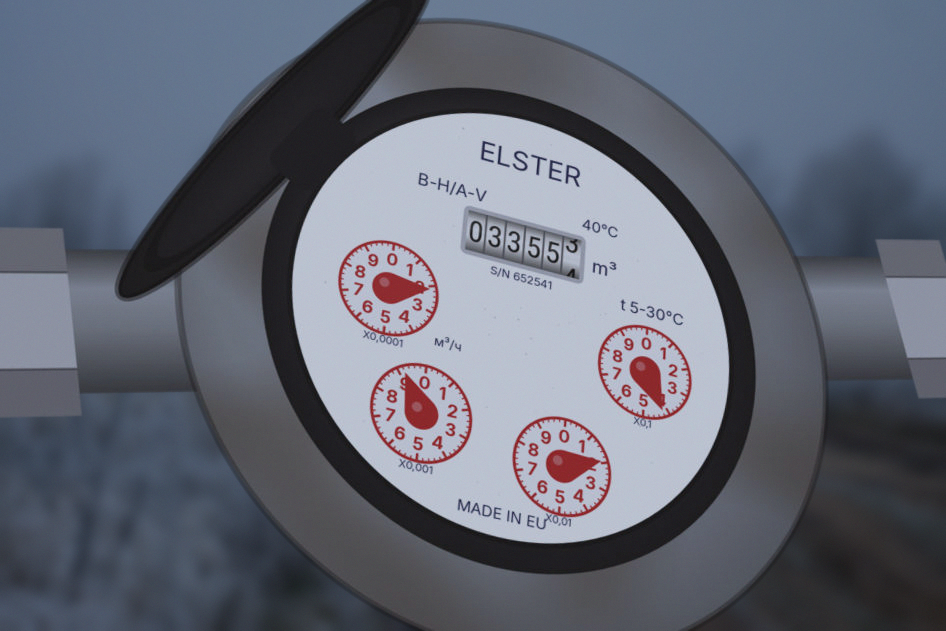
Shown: 33553.4192 m³
